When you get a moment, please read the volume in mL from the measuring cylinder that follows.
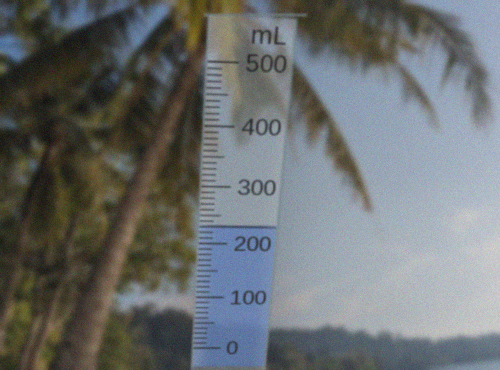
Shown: 230 mL
